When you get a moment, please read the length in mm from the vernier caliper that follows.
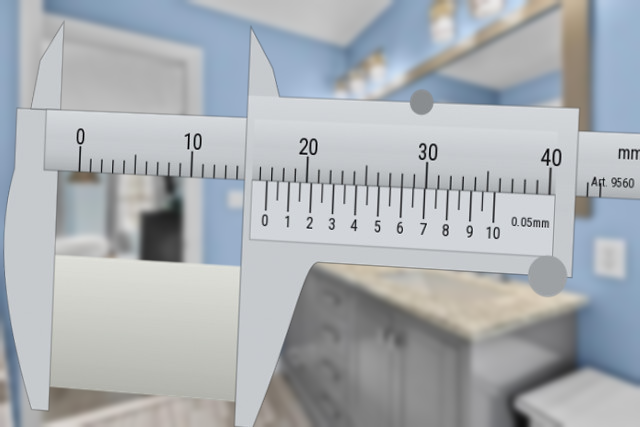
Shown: 16.6 mm
